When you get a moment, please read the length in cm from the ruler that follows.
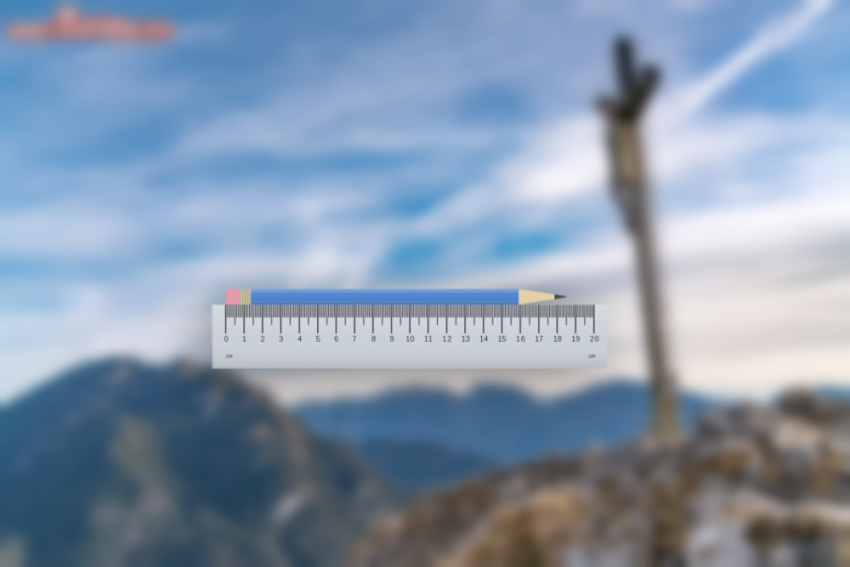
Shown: 18.5 cm
